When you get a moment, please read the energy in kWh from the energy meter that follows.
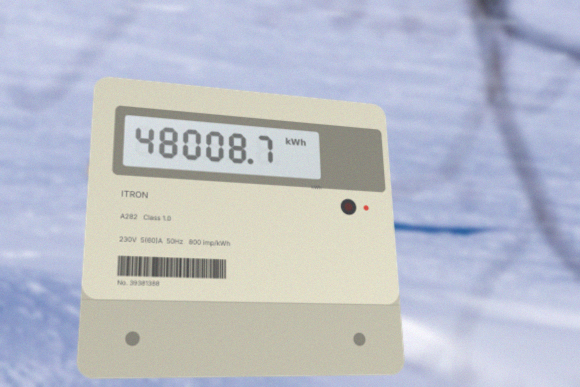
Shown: 48008.7 kWh
